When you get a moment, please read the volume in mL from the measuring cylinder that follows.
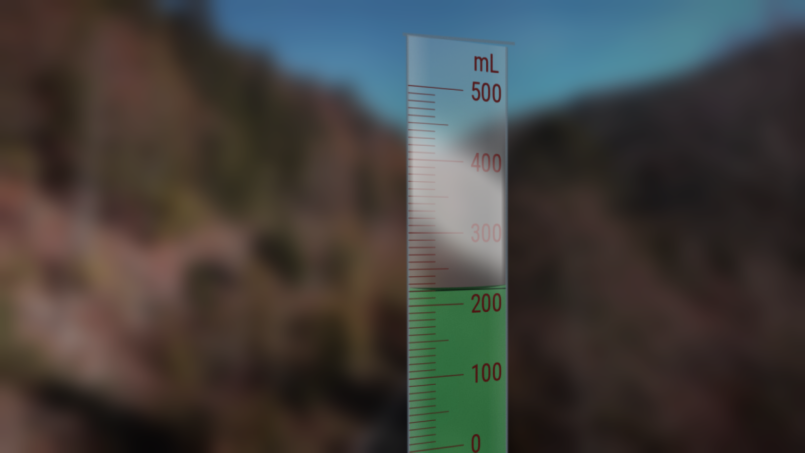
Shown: 220 mL
